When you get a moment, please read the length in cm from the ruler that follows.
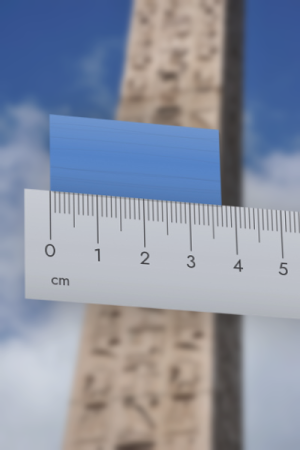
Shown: 3.7 cm
